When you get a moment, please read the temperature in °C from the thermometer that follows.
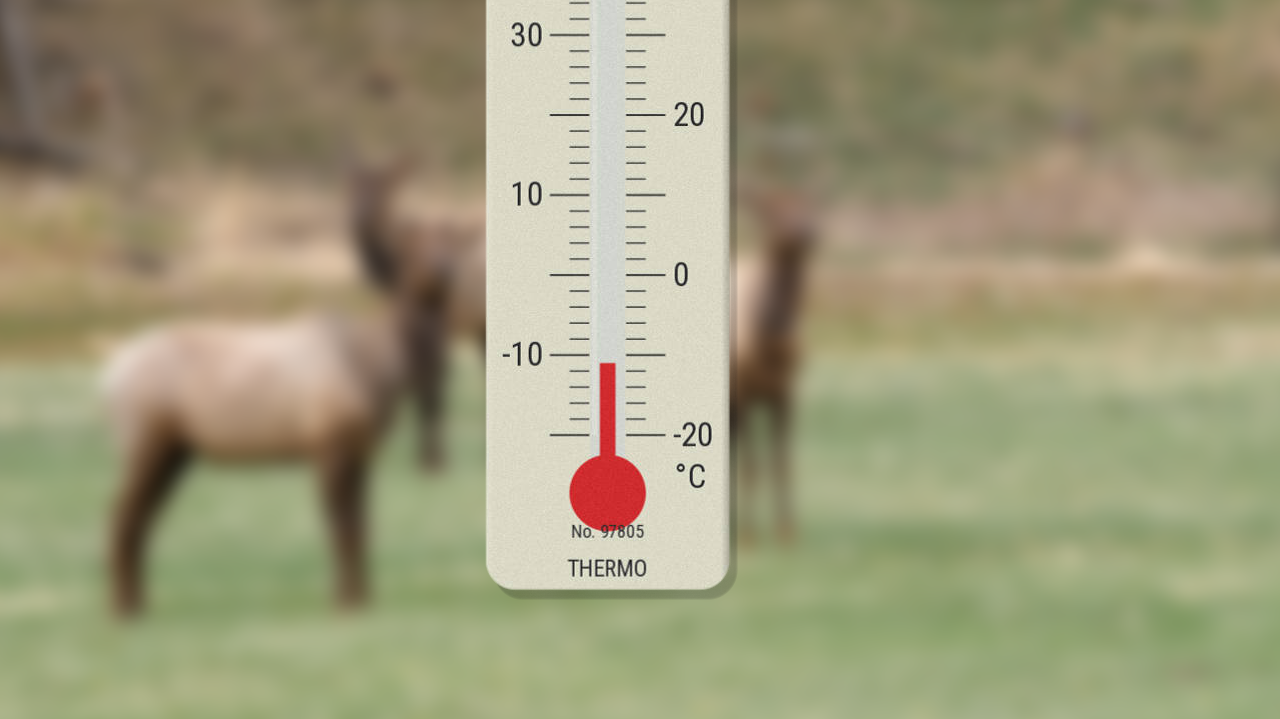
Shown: -11 °C
